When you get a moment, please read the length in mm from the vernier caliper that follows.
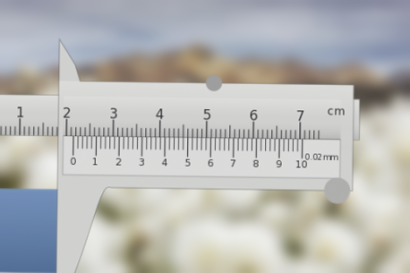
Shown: 21.5 mm
